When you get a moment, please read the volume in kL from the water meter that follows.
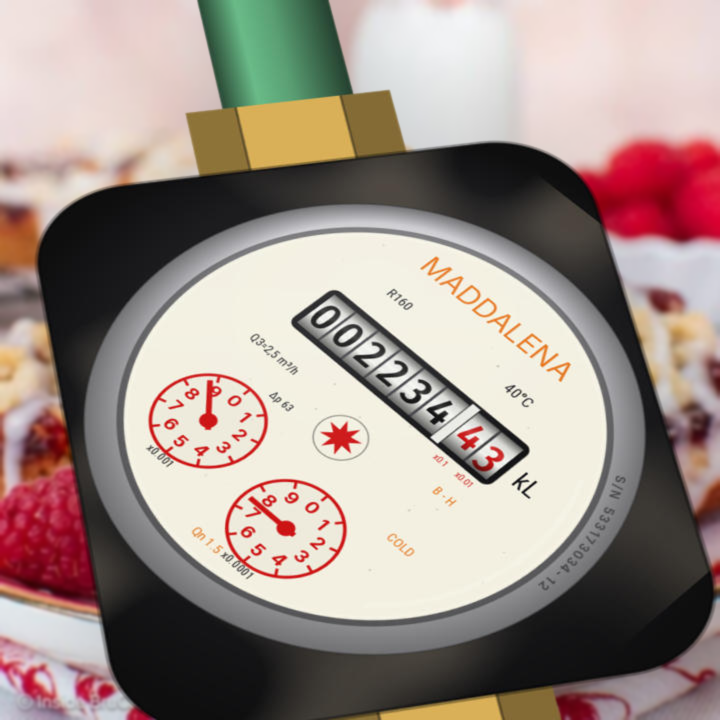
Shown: 2234.4287 kL
